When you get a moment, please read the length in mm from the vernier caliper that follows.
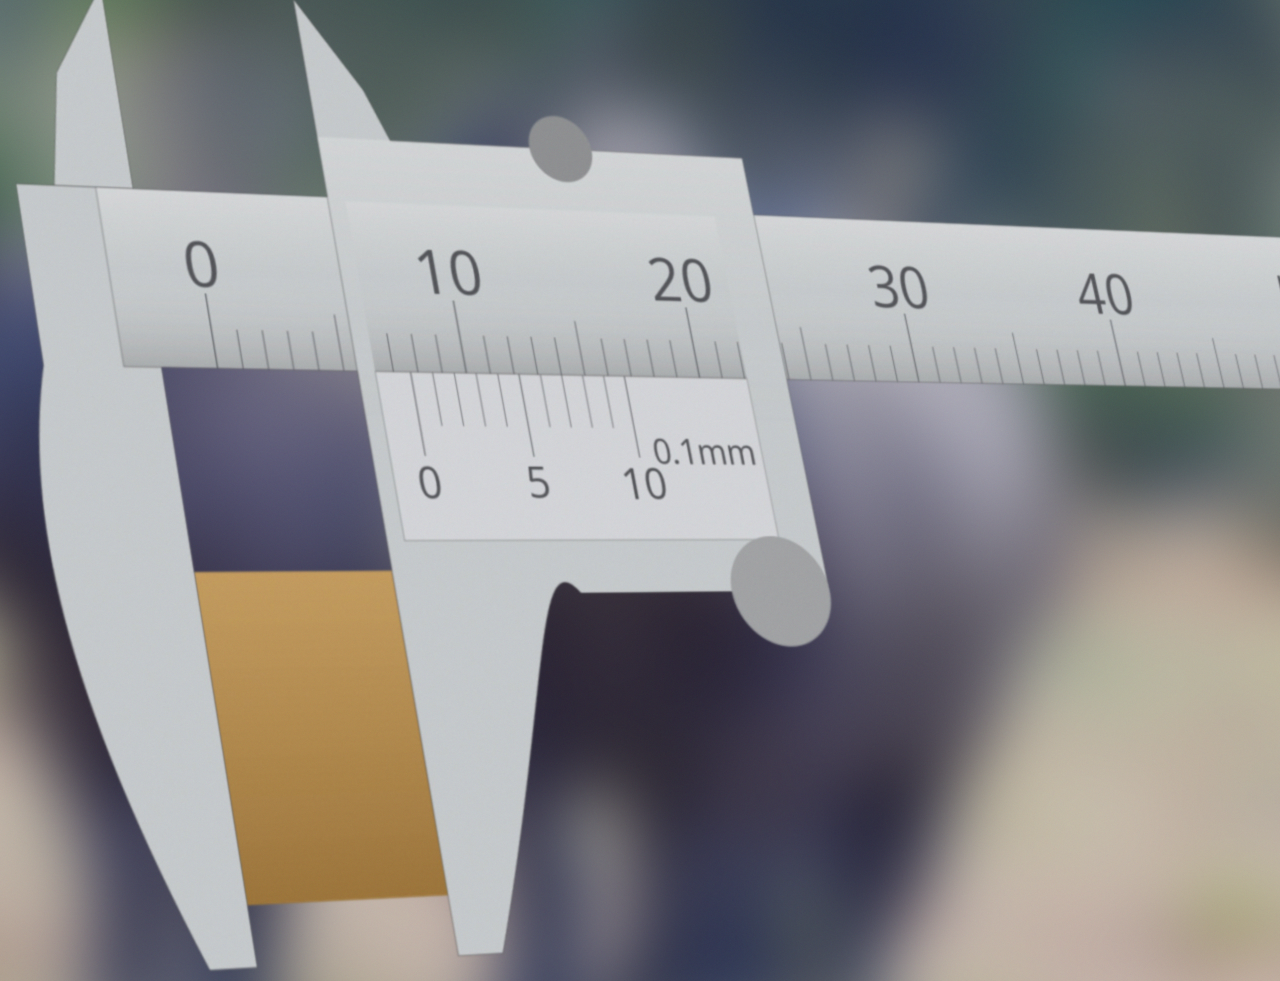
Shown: 7.7 mm
